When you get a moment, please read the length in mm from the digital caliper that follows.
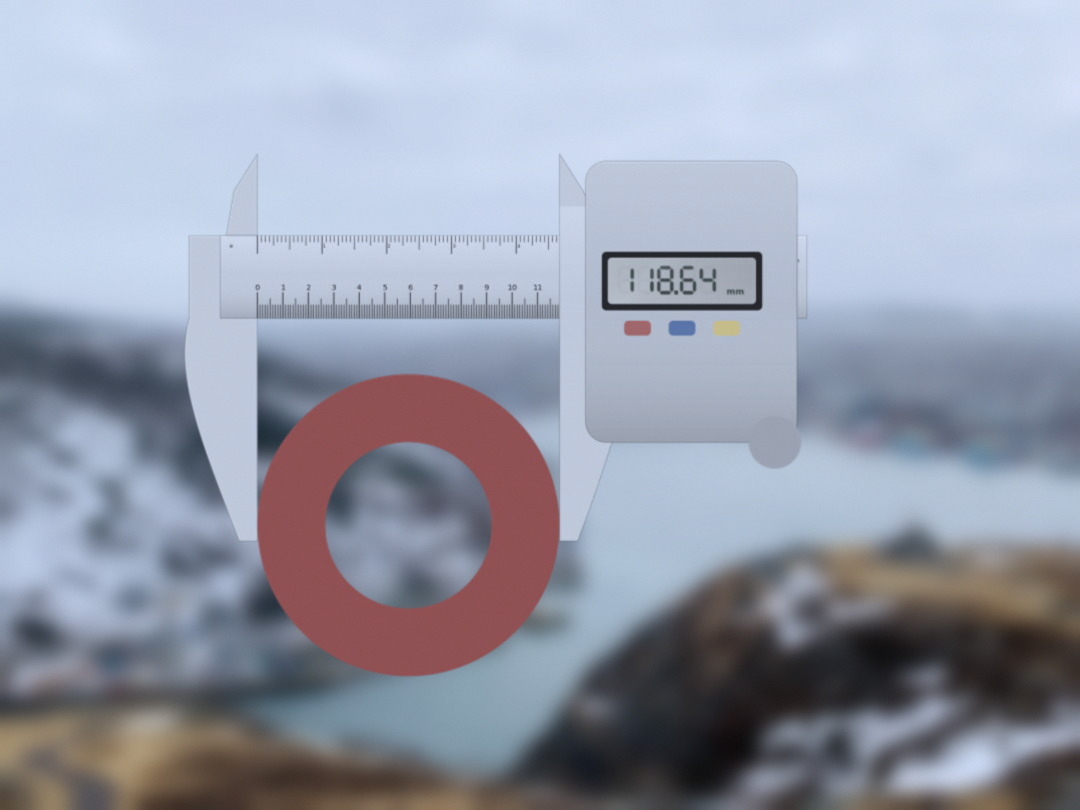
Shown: 118.64 mm
